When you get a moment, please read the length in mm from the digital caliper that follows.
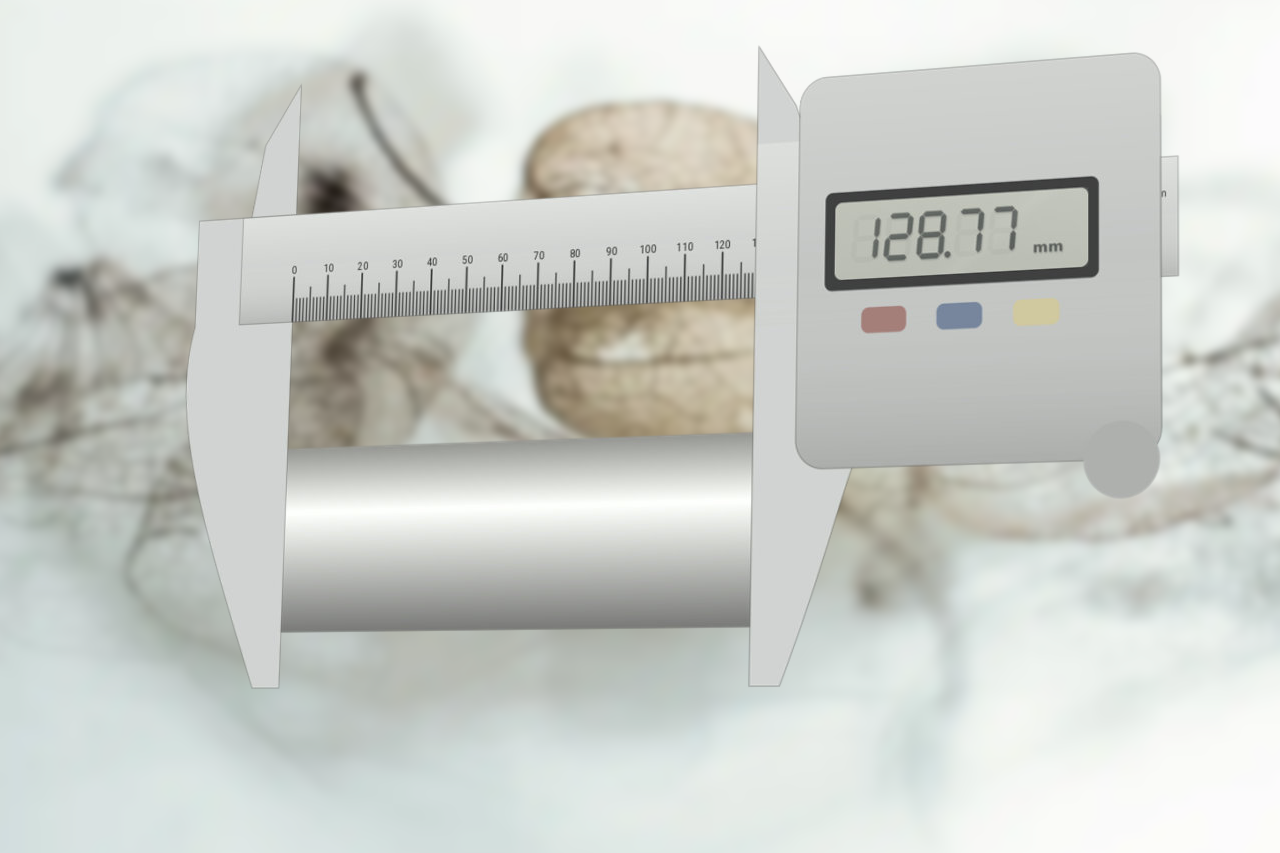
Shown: 128.77 mm
